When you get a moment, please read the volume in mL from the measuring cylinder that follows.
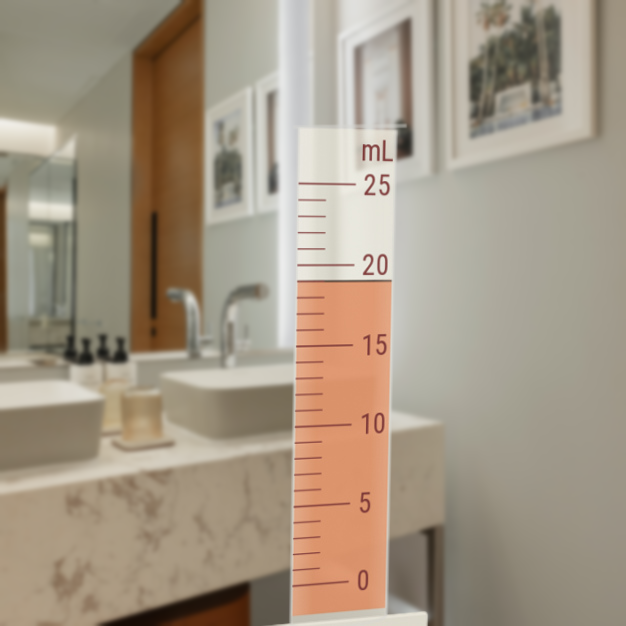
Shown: 19 mL
